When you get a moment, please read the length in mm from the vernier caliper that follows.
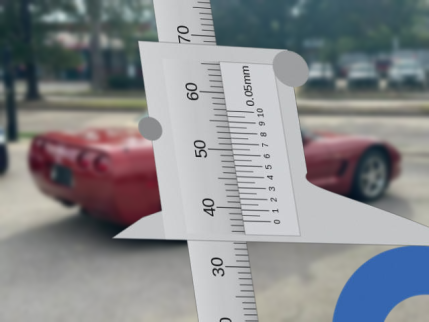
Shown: 37.8 mm
